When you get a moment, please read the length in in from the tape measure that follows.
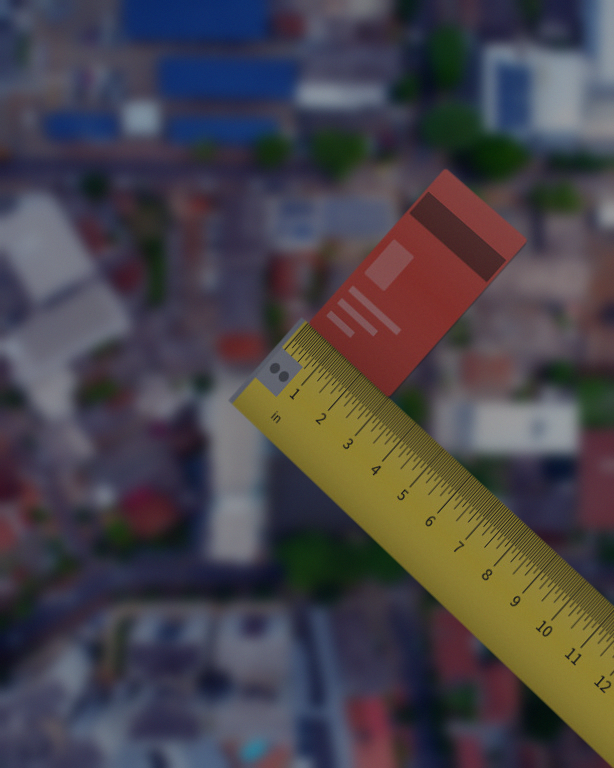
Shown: 3 in
